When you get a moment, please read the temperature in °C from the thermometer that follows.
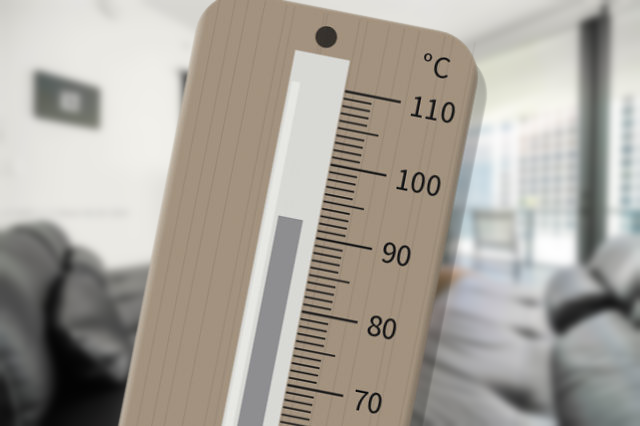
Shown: 92 °C
